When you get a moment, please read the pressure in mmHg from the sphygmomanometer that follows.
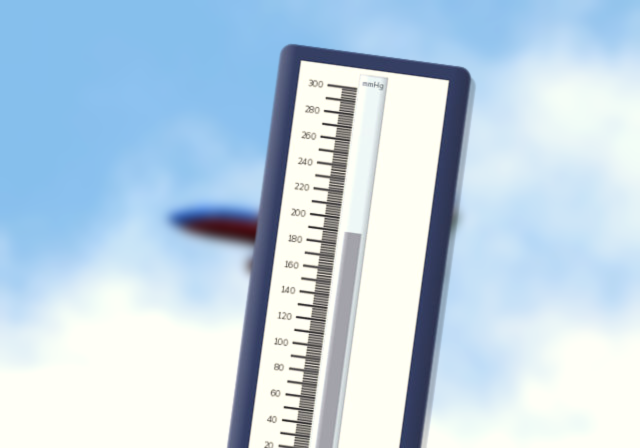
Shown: 190 mmHg
